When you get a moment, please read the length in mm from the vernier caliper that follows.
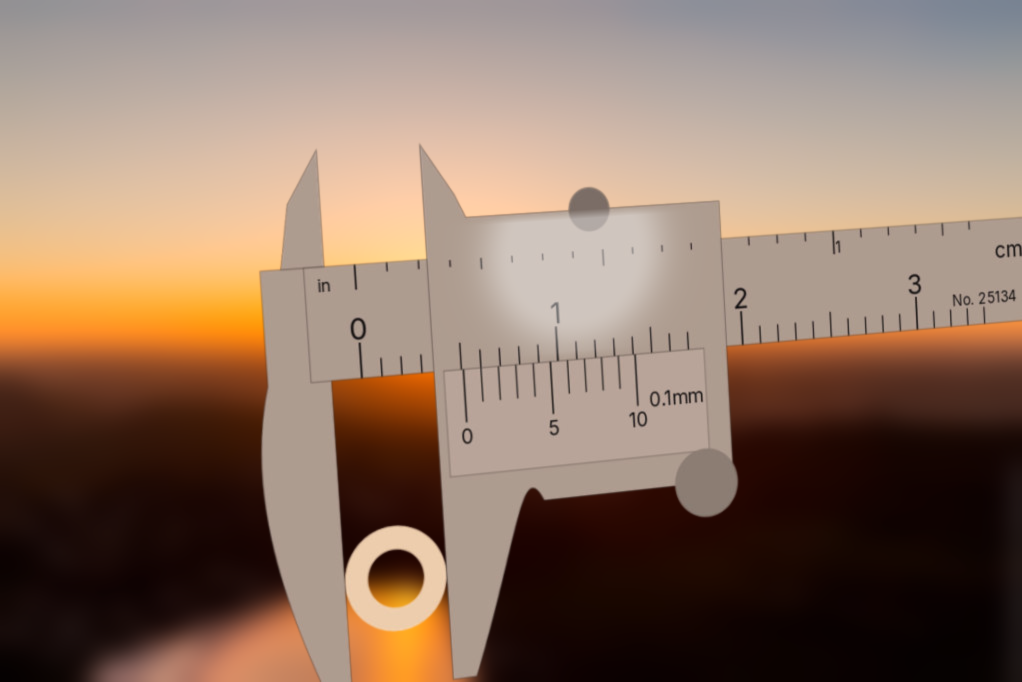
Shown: 5.1 mm
